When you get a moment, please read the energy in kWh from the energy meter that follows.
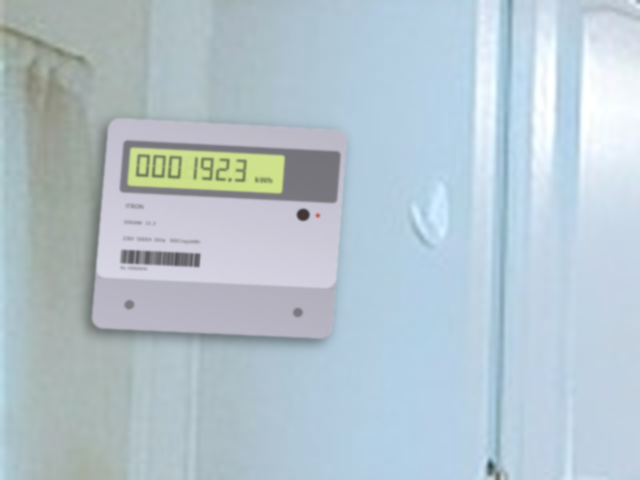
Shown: 192.3 kWh
